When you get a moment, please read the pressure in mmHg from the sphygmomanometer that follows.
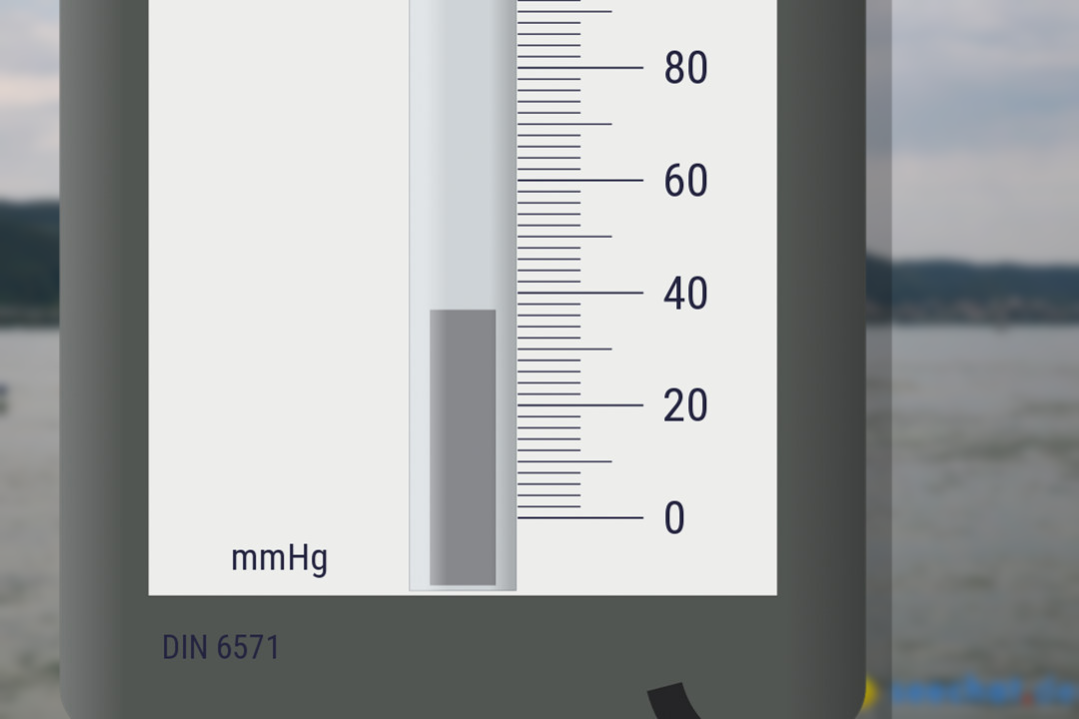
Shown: 37 mmHg
